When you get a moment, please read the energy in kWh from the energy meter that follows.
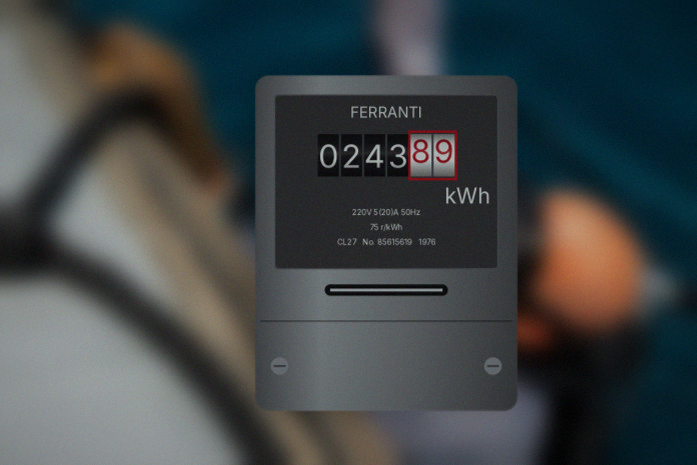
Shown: 243.89 kWh
